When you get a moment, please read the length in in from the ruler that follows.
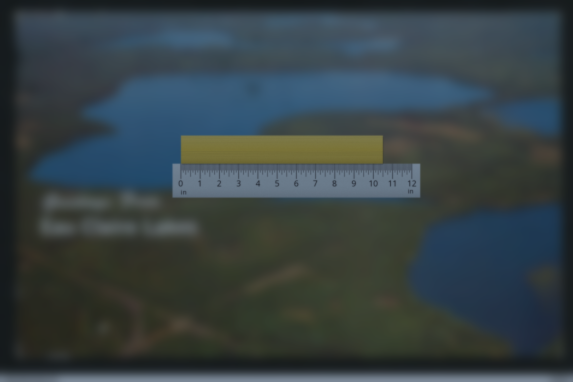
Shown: 10.5 in
